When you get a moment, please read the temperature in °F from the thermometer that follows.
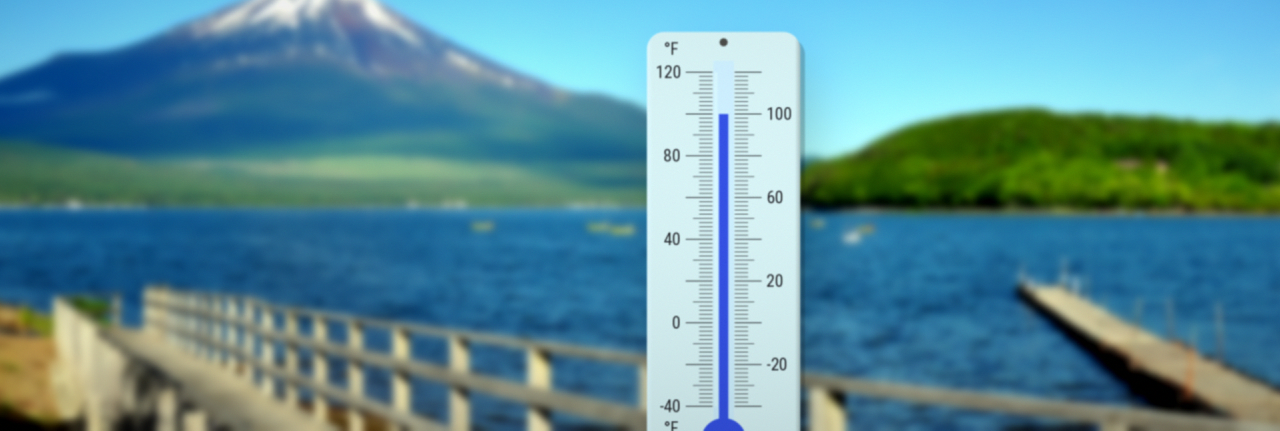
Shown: 100 °F
